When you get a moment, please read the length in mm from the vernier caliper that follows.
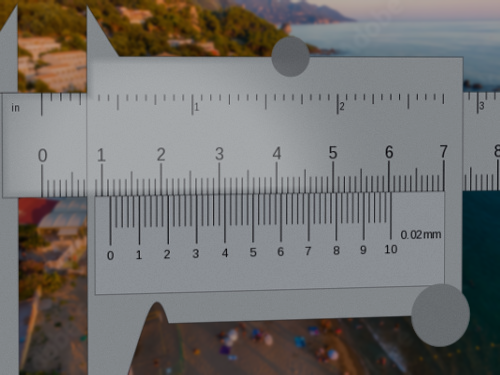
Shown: 11.4 mm
